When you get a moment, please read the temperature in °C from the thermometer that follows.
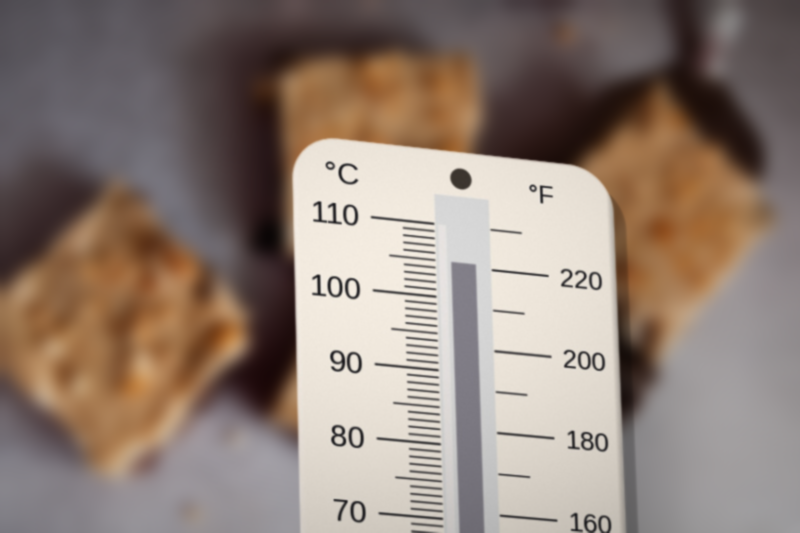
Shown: 105 °C
